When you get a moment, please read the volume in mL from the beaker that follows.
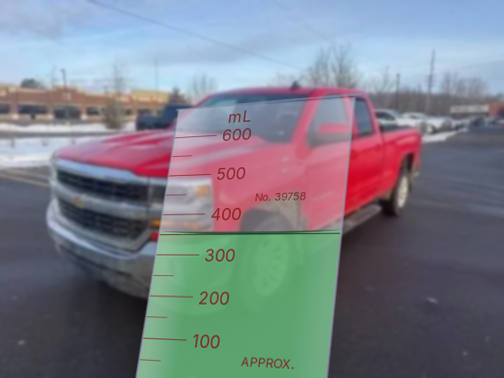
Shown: 350 mL
